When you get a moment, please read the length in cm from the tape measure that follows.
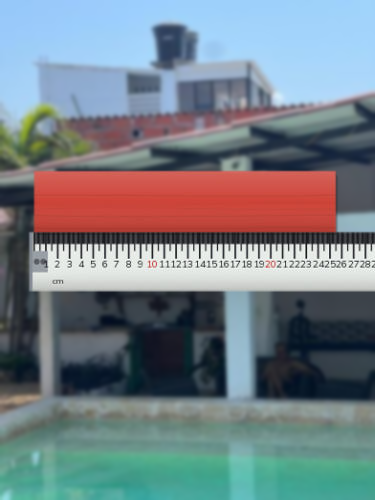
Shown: 25.5 cm
